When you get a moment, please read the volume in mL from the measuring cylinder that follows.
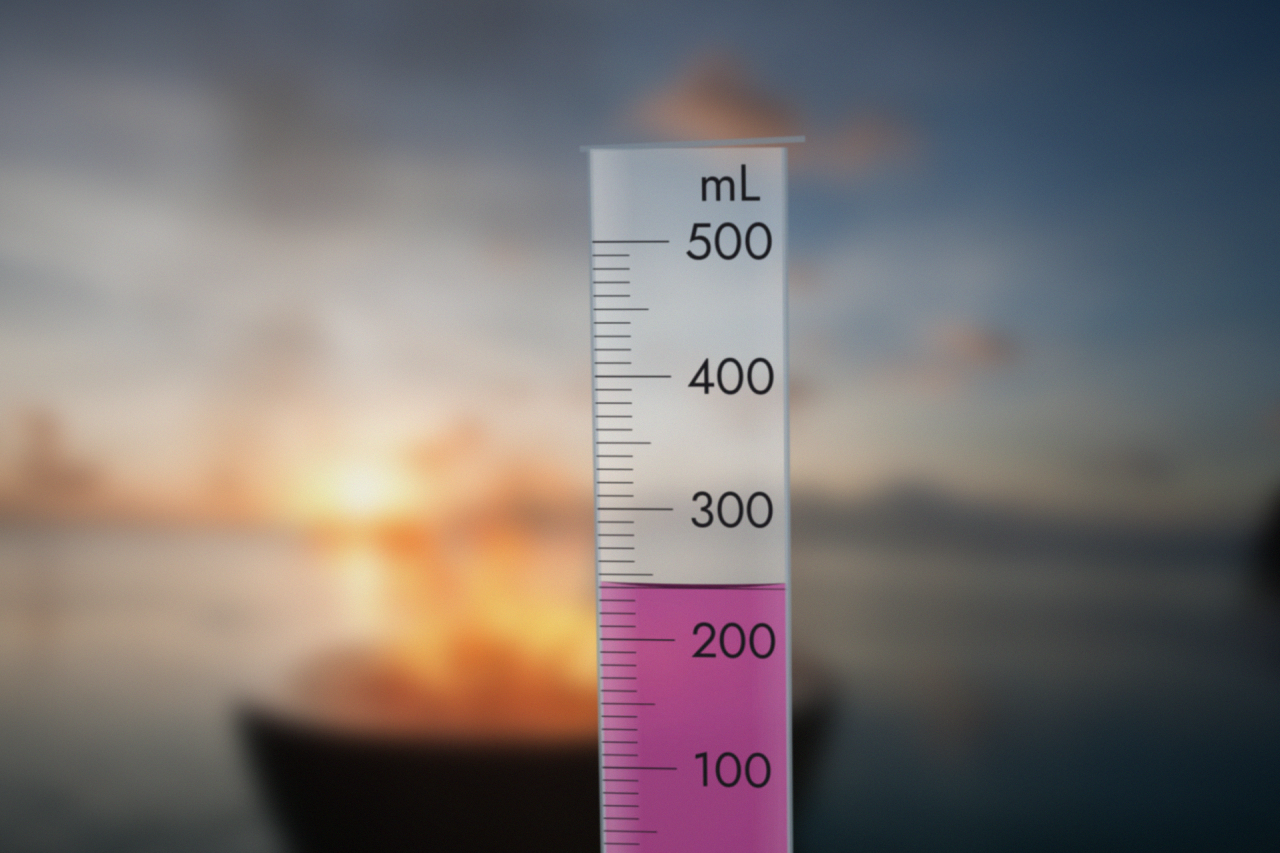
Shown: 240 mL
